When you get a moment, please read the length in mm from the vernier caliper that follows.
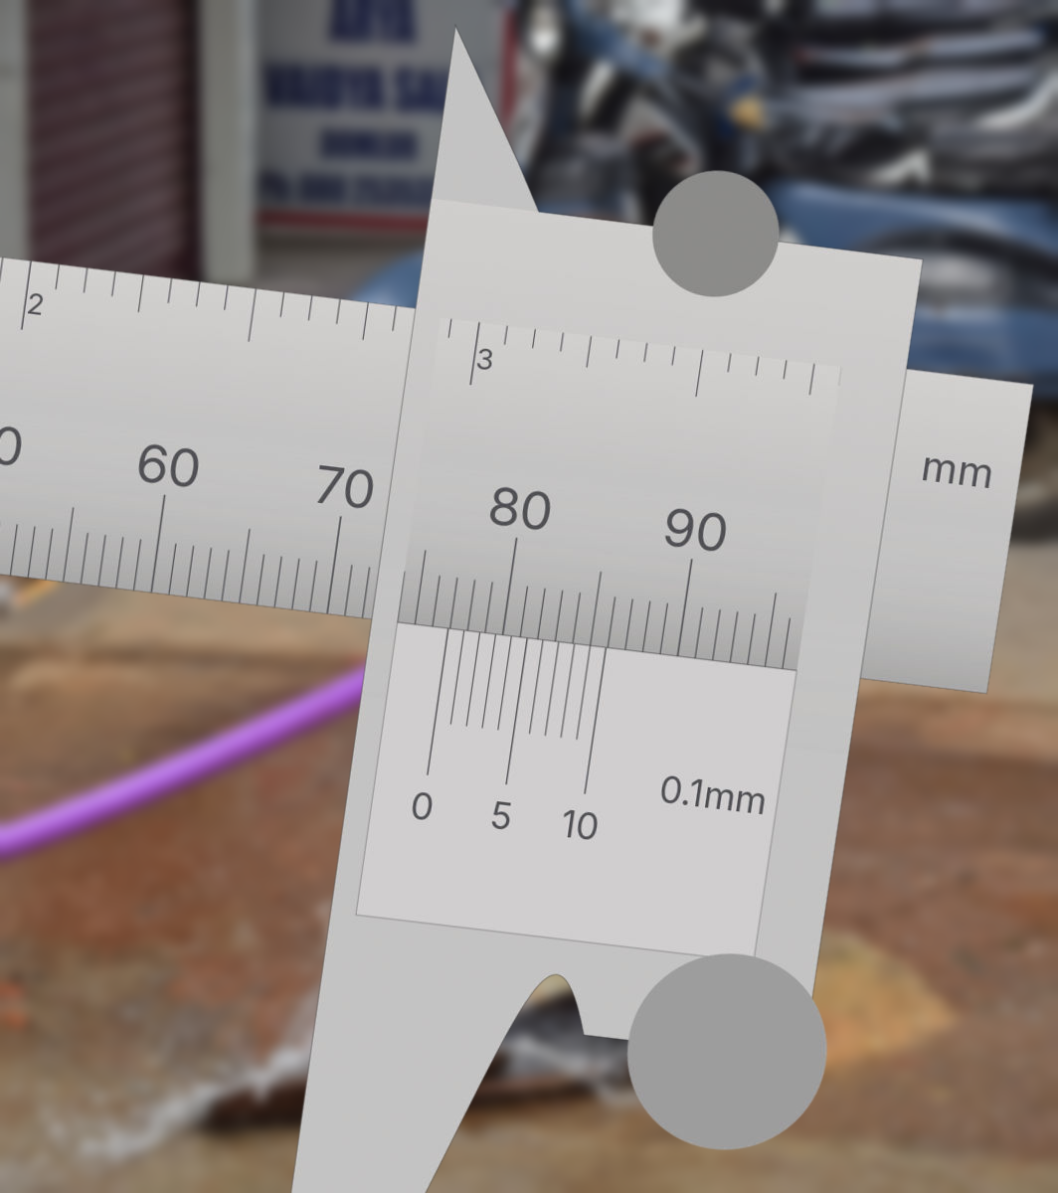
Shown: 76.9 mm
